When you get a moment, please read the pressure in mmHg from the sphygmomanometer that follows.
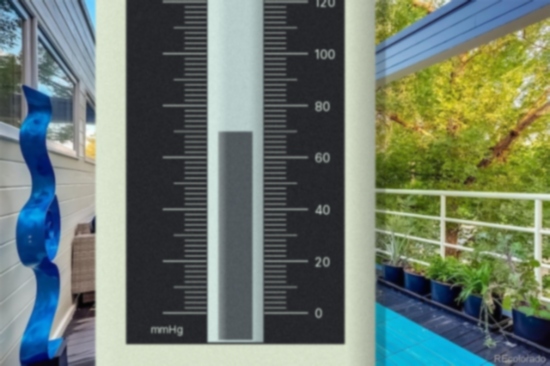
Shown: 70 mmHg
